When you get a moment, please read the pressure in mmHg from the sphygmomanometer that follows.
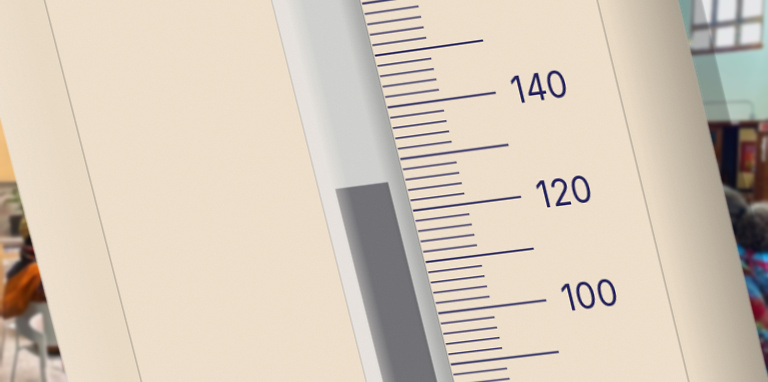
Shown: 126 mmHg
